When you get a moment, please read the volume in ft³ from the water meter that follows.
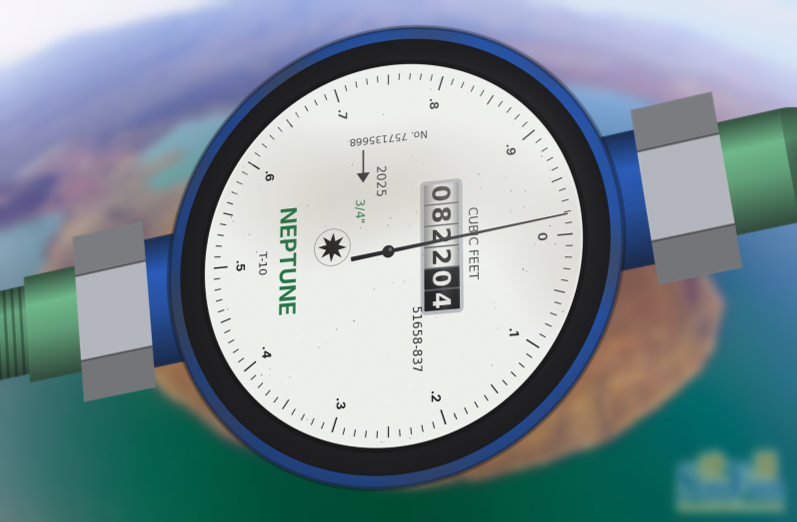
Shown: 82203.98 ft³
